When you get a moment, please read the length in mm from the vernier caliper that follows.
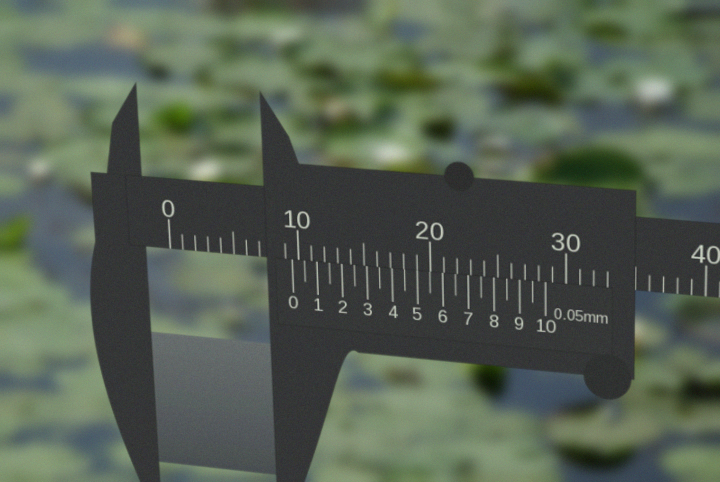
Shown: 9.5 mm
